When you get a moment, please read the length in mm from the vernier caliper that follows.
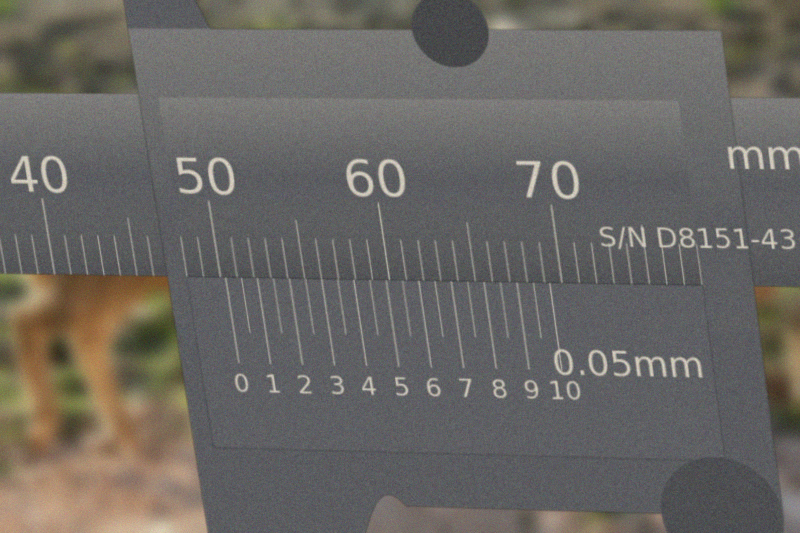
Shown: 50.3 mm
